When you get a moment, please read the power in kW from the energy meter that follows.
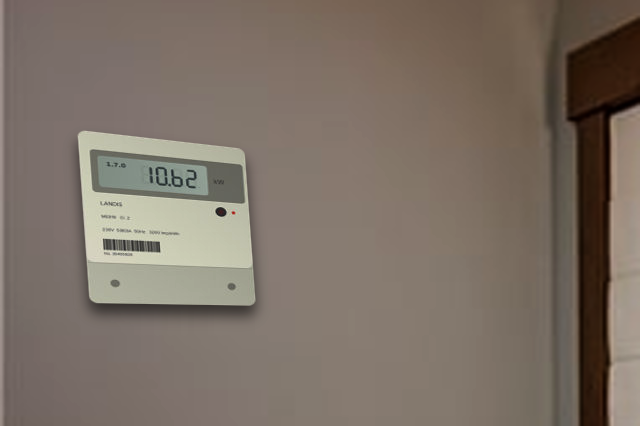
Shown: 10.62 kW
